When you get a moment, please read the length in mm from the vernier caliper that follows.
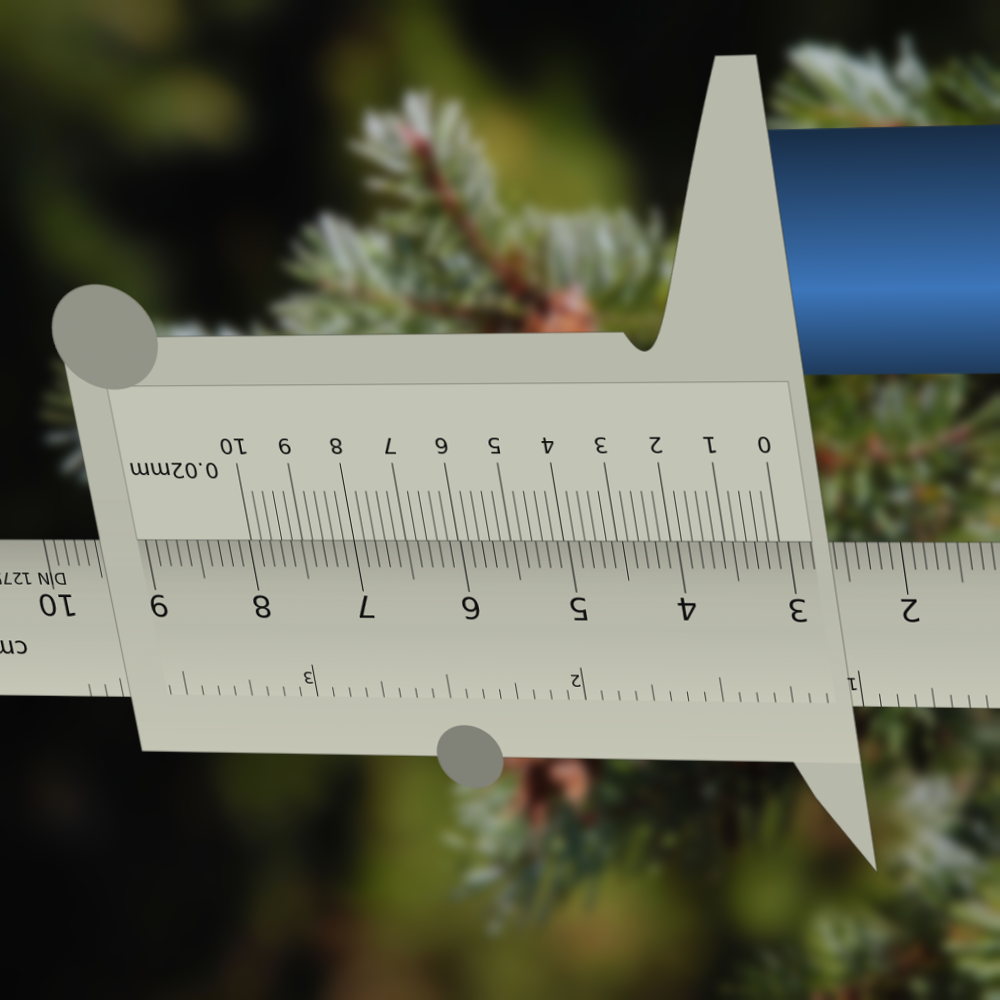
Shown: 30.8 mm
